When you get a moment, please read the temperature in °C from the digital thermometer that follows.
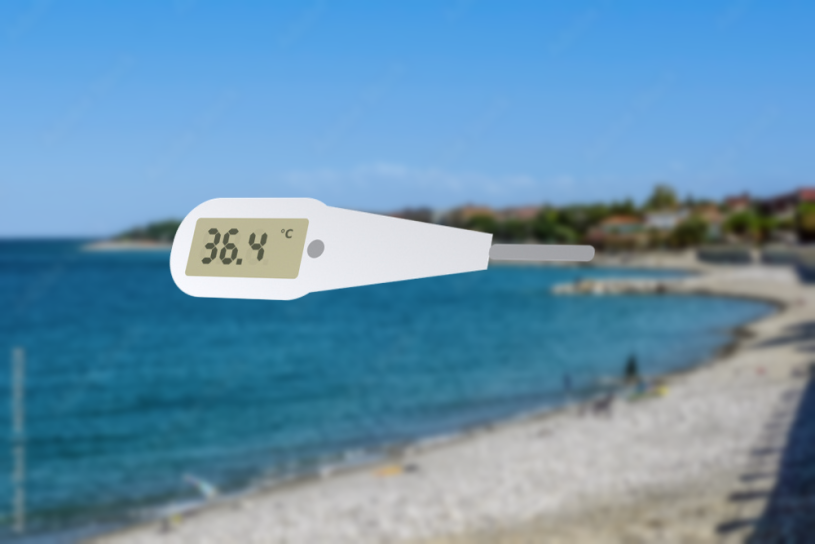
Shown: 36.4 °C
